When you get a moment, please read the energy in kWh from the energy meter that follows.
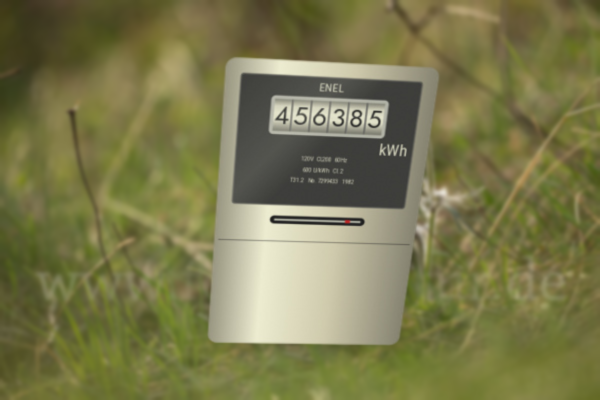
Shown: 456385 kWh
